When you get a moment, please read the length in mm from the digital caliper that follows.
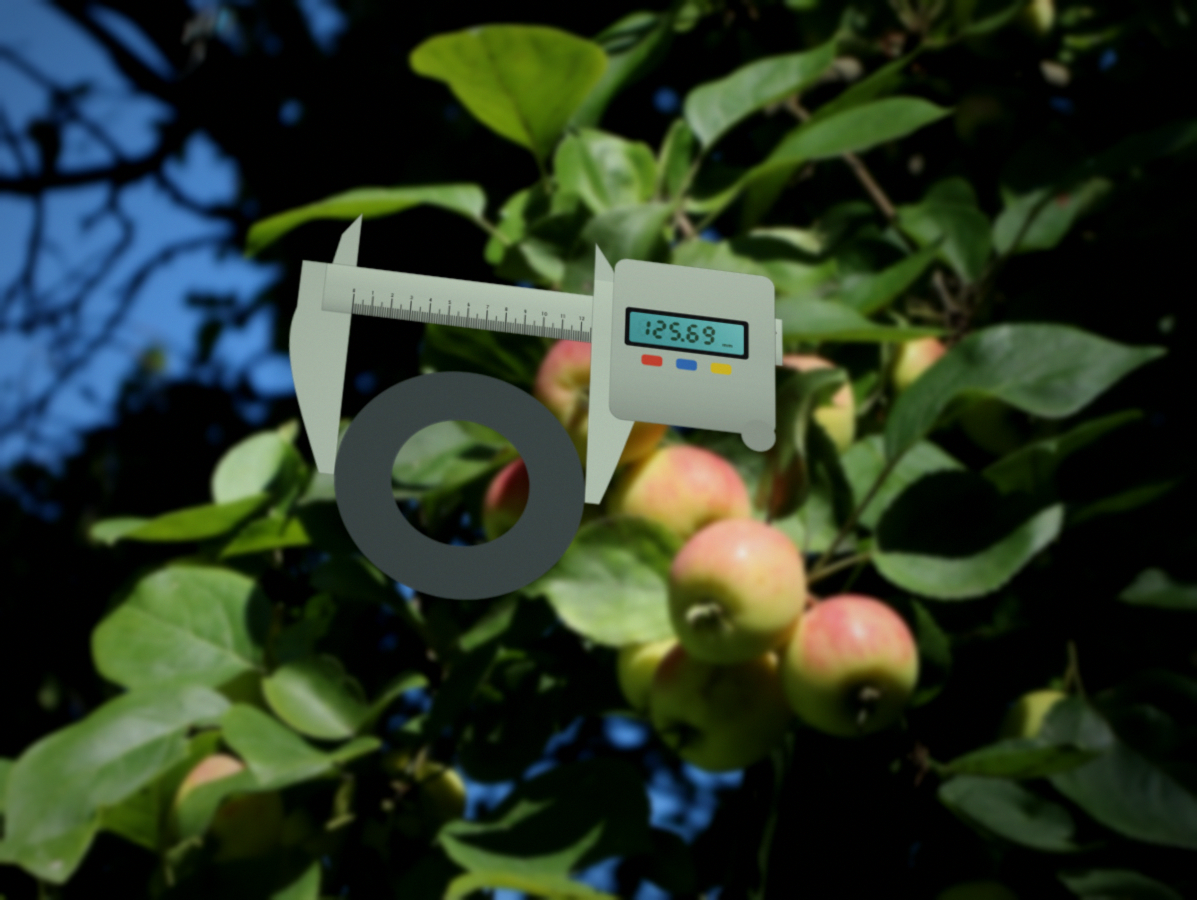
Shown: 125.69 mm
